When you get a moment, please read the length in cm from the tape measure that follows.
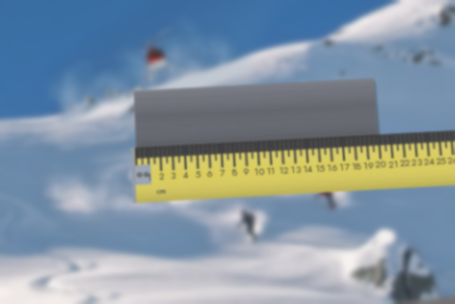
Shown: 20 cm
